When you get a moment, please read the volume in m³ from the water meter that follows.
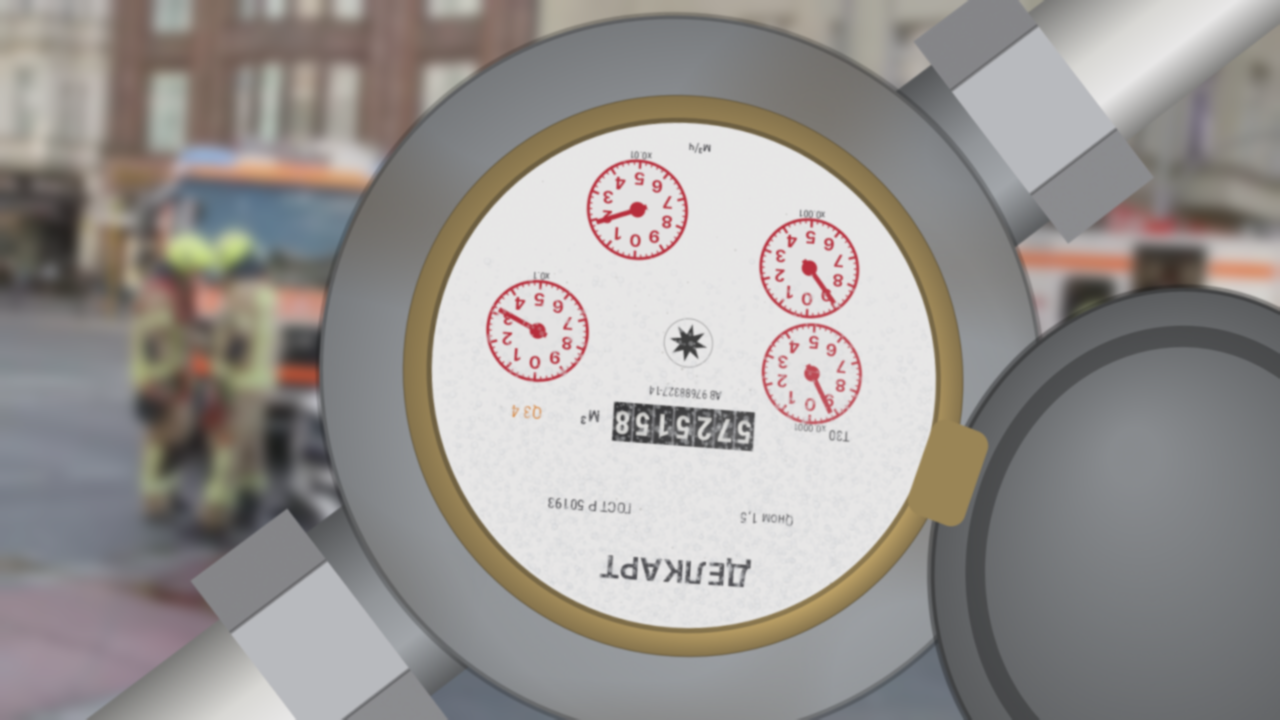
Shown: 5725158.3189 m³
